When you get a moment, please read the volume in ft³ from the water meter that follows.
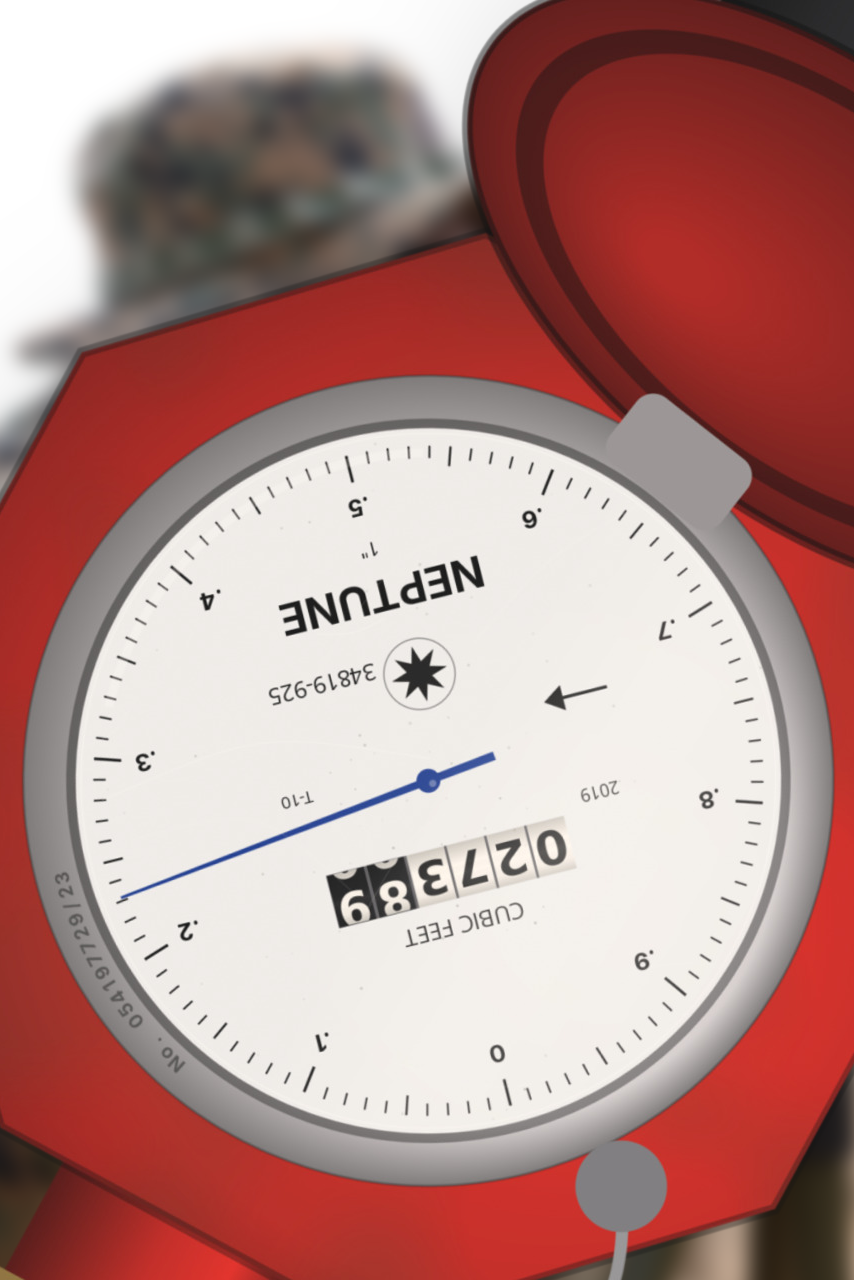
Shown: 27389.23 ft³
